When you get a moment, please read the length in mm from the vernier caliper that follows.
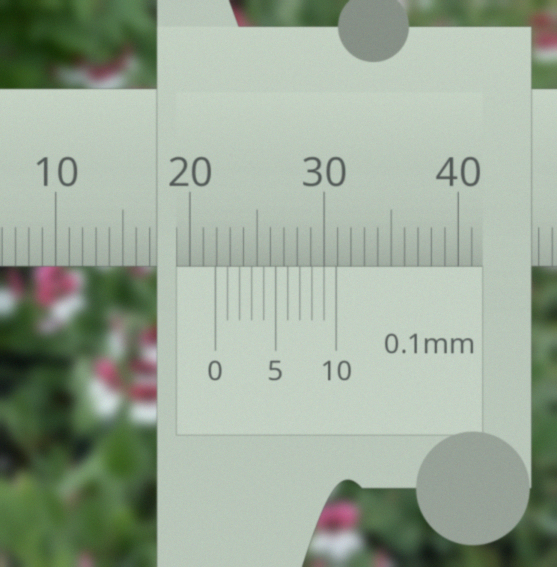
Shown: 21.9 mm
